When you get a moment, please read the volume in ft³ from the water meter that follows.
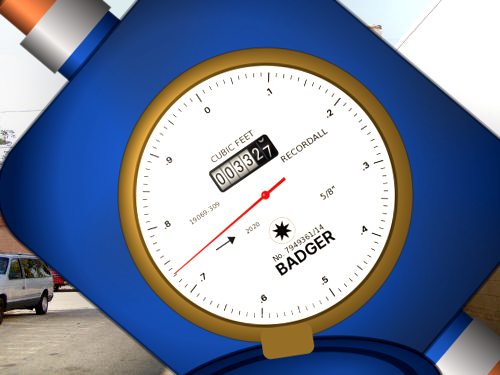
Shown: 3326.73 ft³
